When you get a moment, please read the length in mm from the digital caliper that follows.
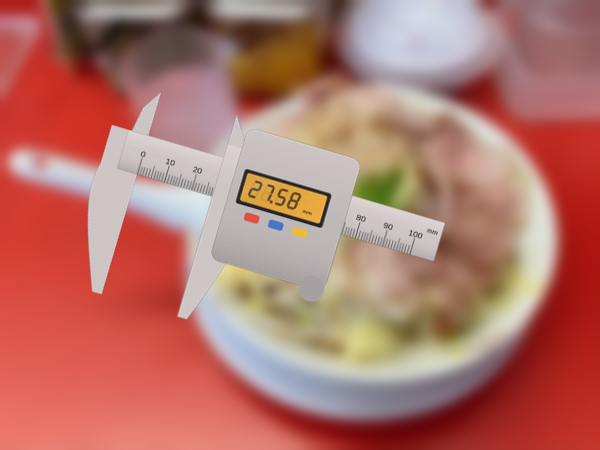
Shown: 27.58 mm
